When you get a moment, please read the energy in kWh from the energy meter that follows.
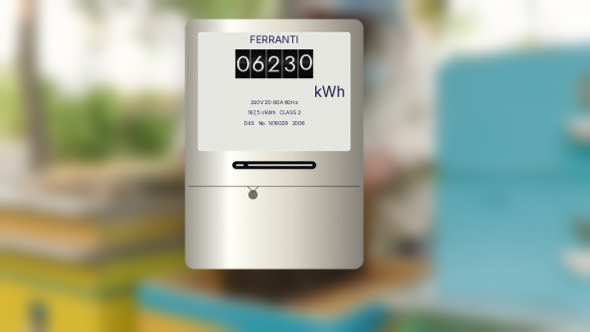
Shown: 6230 kWh
